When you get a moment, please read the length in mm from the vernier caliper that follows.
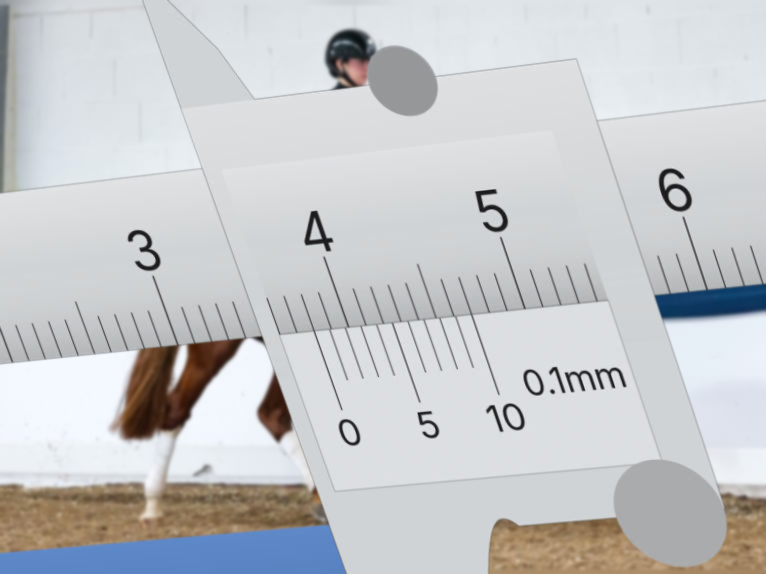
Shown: 38.0 mm
